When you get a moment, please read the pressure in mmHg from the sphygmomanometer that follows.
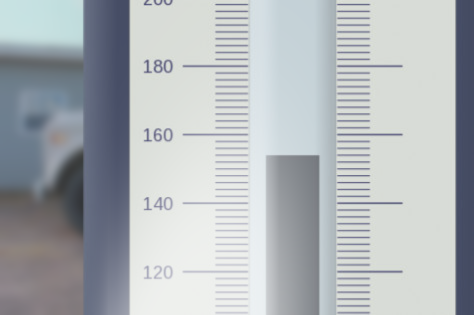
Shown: 154 mmHg
